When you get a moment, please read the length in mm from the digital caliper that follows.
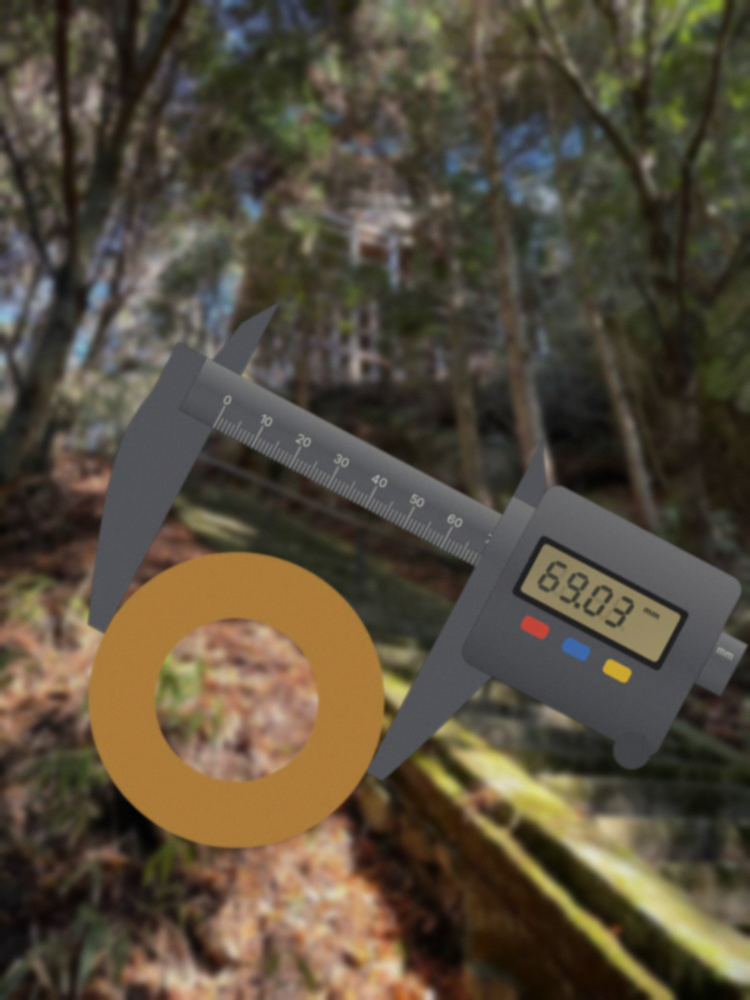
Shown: 69.03 mm
